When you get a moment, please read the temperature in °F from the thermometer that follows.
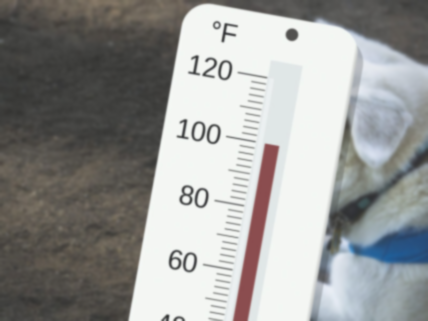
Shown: 100 °F
